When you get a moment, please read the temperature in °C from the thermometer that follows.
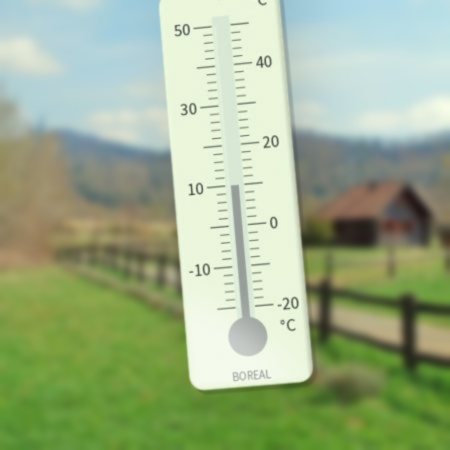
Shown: 10 °C
